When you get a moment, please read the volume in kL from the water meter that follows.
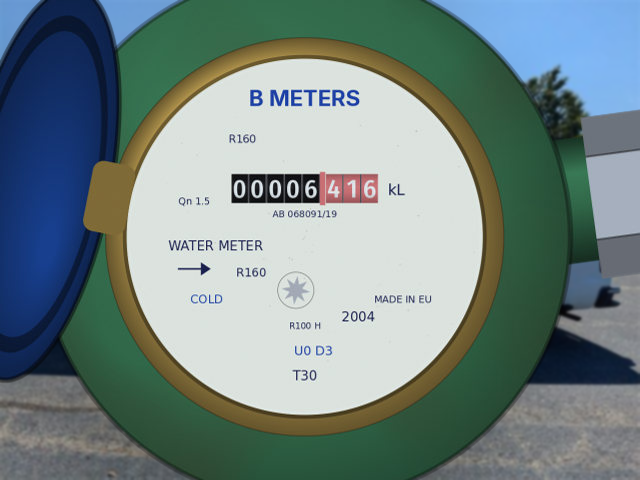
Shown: 6.416 kL
